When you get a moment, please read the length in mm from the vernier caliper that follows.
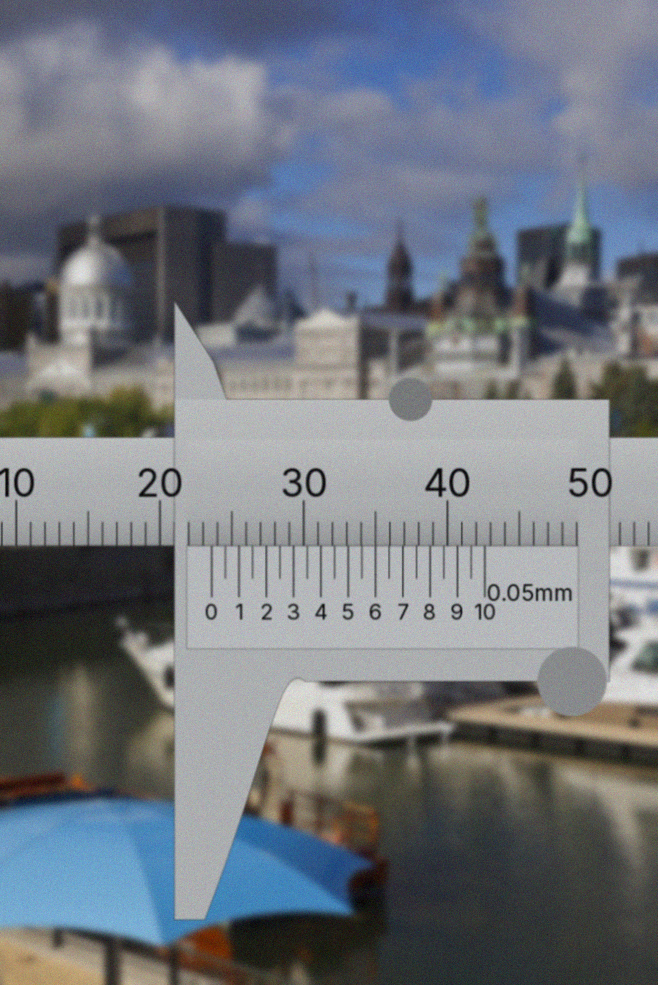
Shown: 23.6 mm
